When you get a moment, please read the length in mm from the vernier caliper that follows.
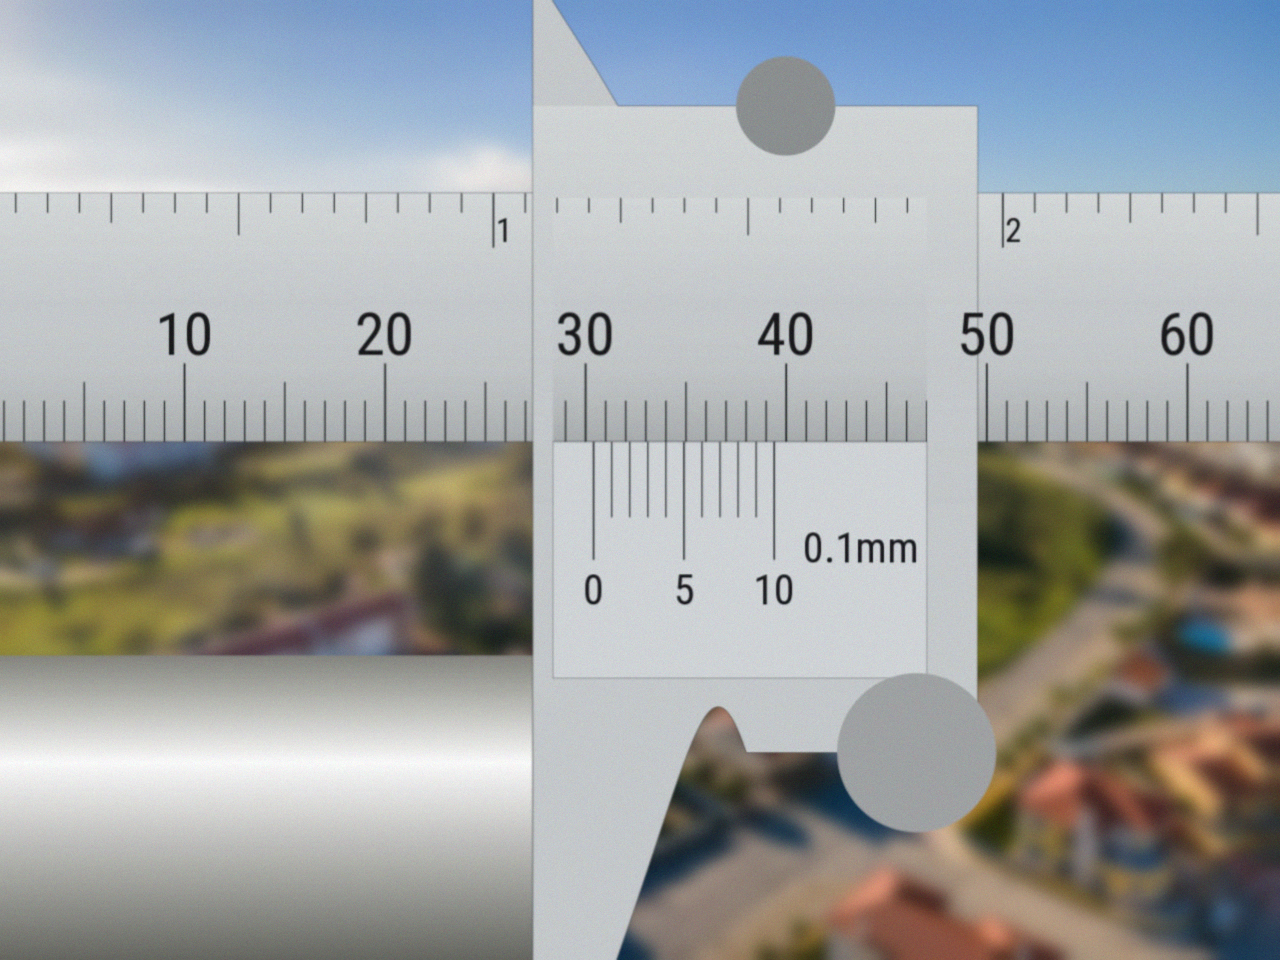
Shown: 30.4 mm
